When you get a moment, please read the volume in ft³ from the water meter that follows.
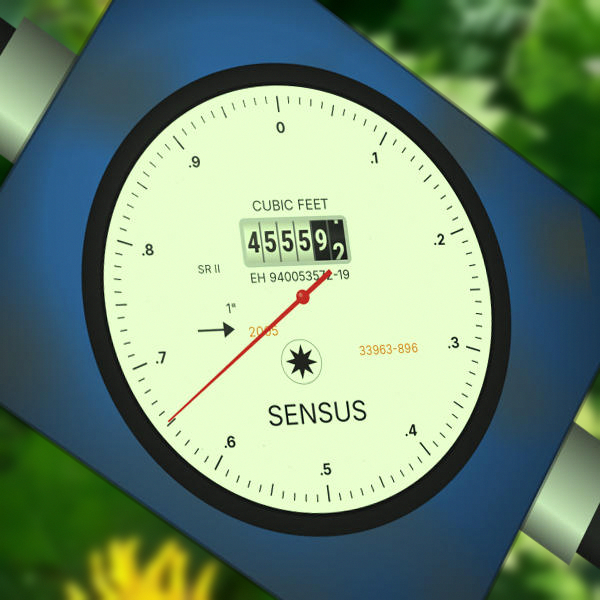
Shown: 455591.65 ft³
